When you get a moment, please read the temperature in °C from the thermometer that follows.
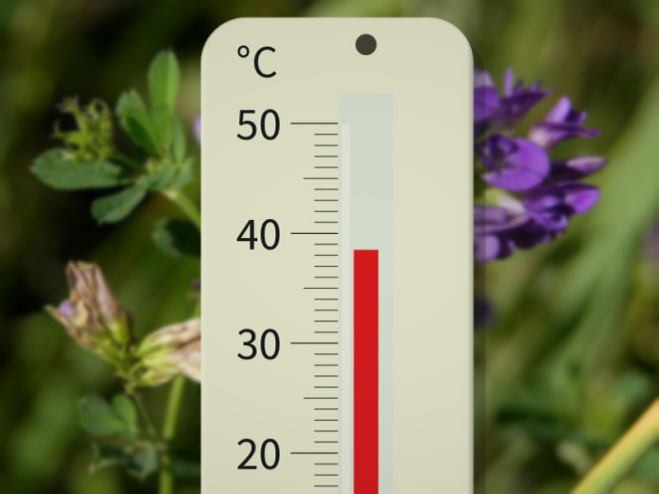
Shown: 38.5 °C
